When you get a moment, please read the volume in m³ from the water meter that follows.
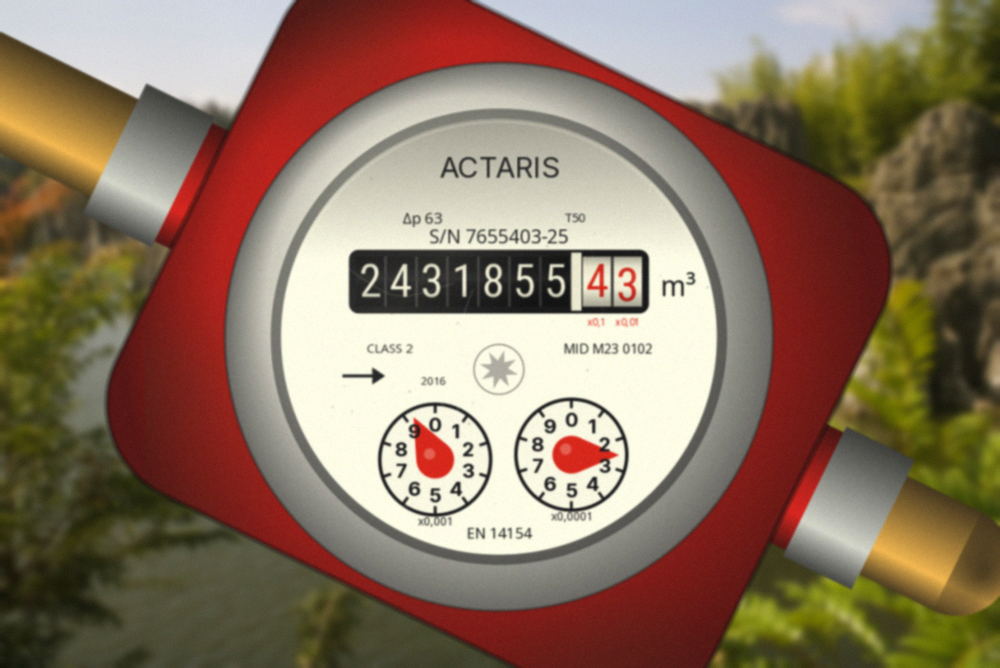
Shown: 2431855.4292 m³
